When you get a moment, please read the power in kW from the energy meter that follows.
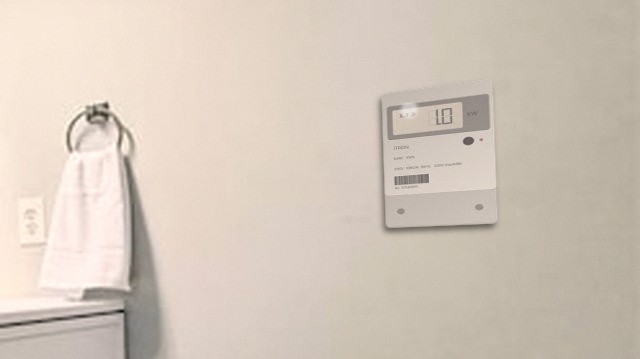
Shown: 1.0 kW
